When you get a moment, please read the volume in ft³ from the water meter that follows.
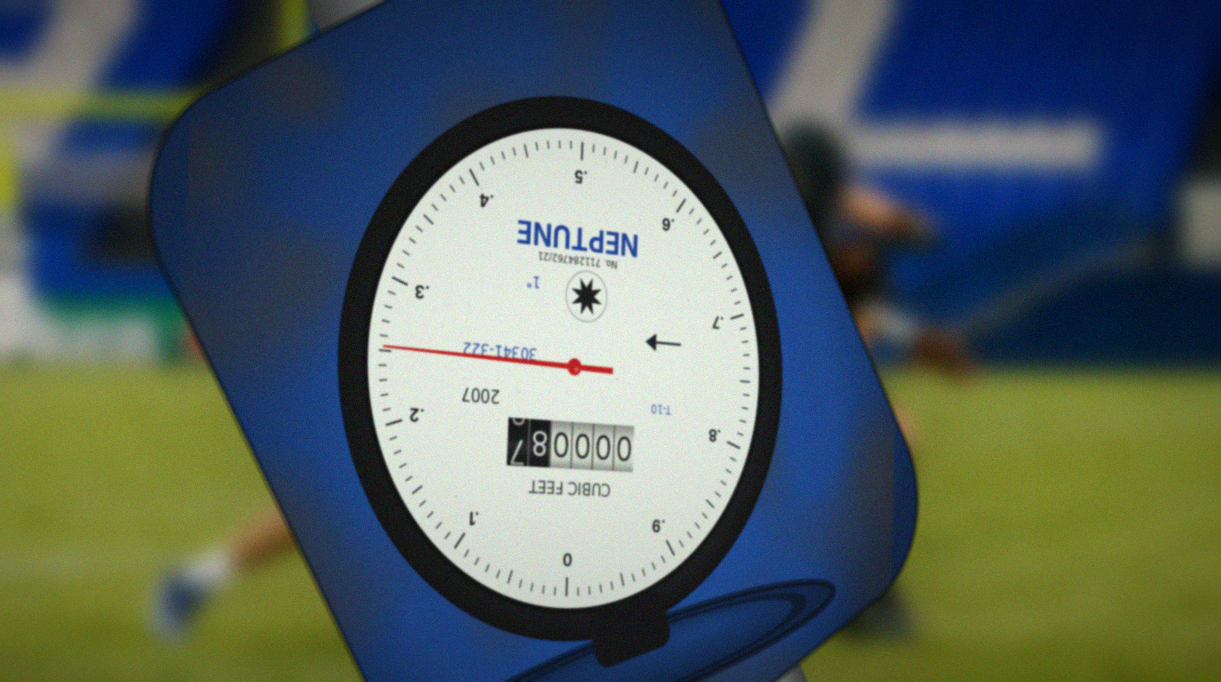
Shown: 87.25 ft³
